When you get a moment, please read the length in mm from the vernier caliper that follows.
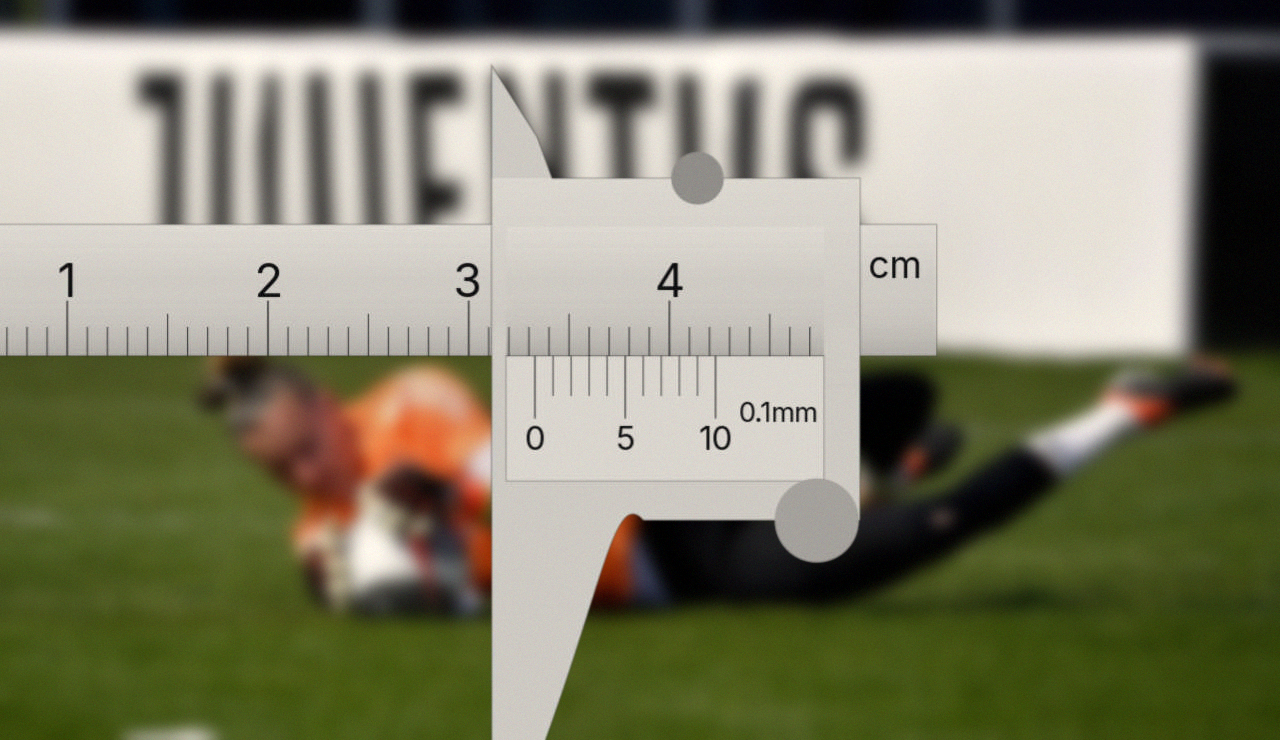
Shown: 33.3 mm
